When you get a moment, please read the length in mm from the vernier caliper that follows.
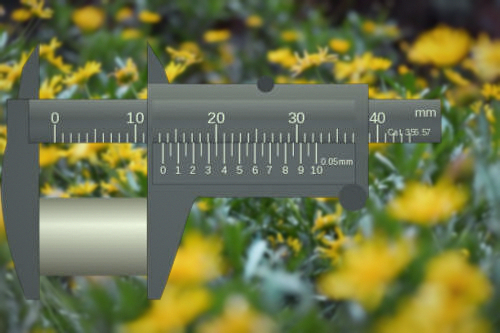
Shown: 13.4 mm
